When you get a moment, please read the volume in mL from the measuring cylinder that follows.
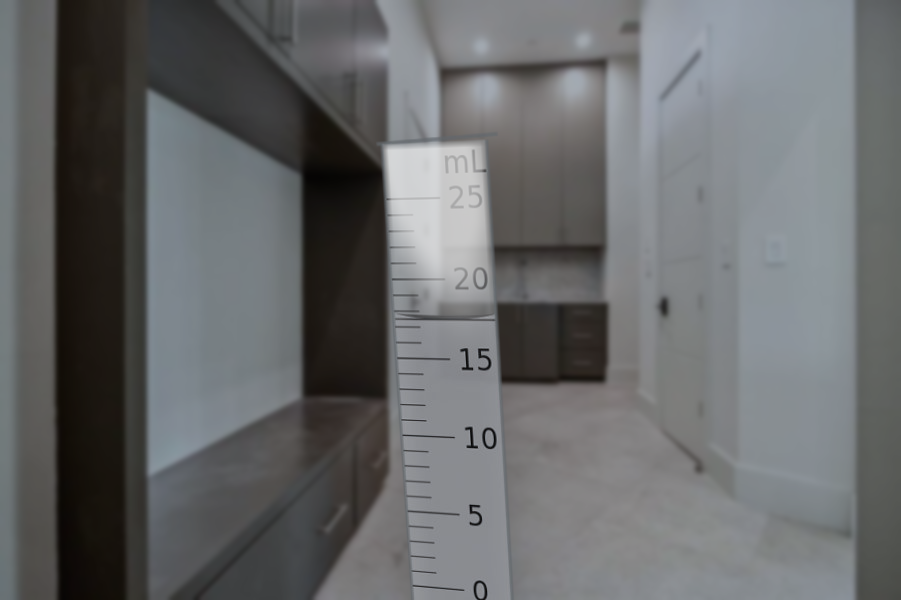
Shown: 17.5 mL
